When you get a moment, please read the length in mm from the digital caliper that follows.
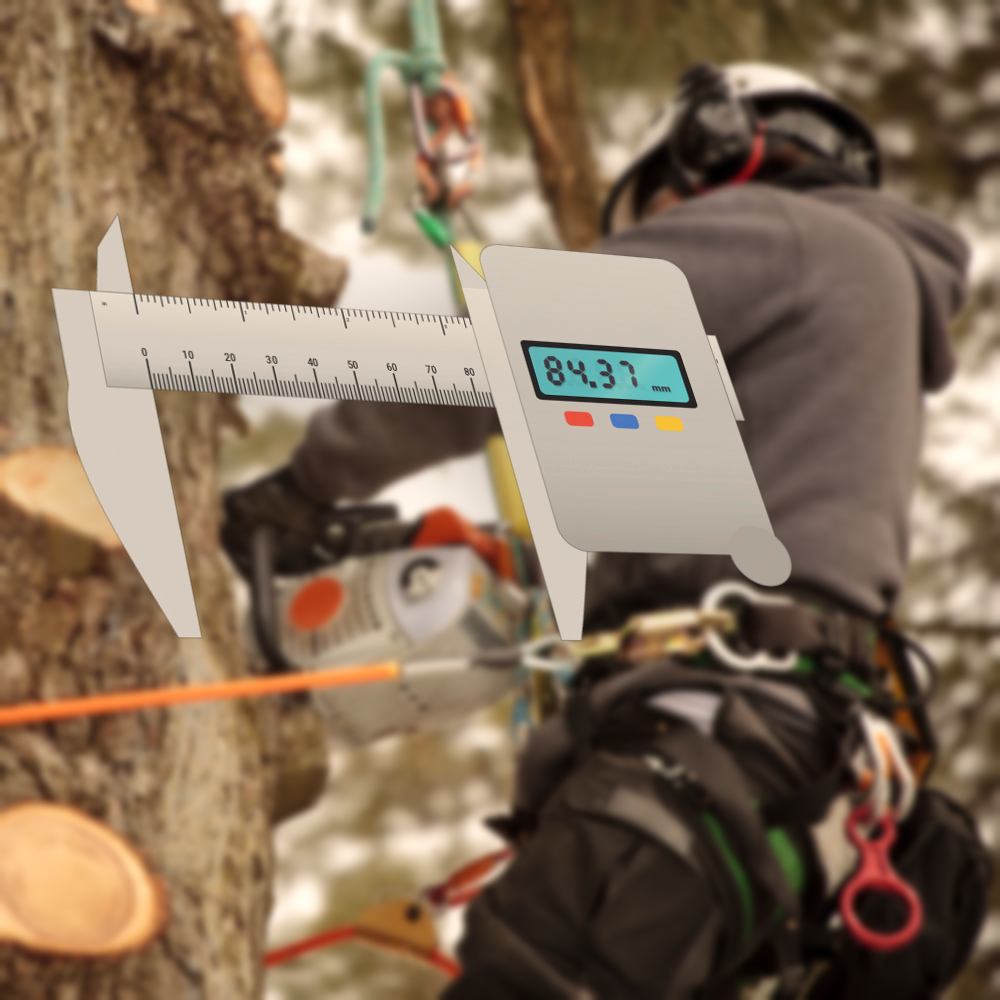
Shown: 84.37 mm
